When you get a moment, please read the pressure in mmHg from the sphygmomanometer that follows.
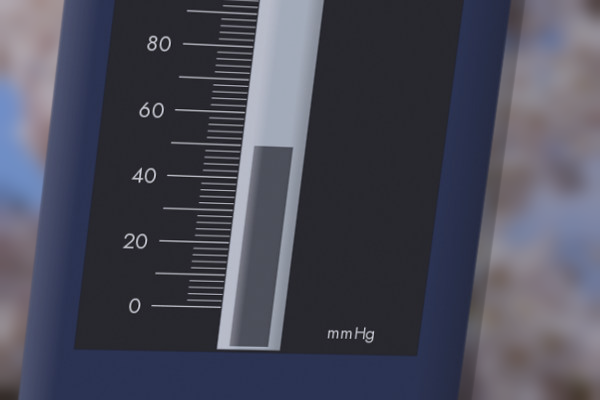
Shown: 50 mmHg
